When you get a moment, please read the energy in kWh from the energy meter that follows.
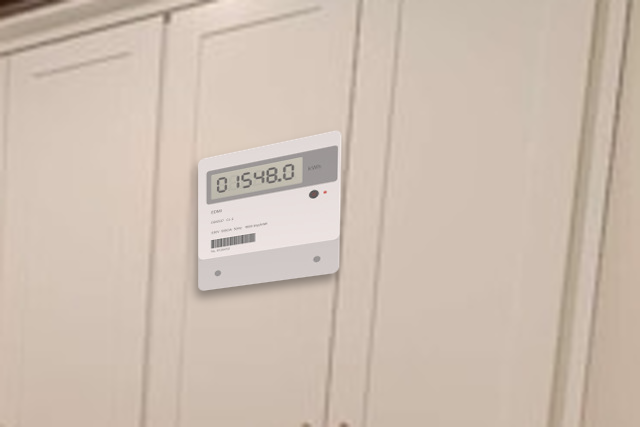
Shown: 1548.0 kWh
